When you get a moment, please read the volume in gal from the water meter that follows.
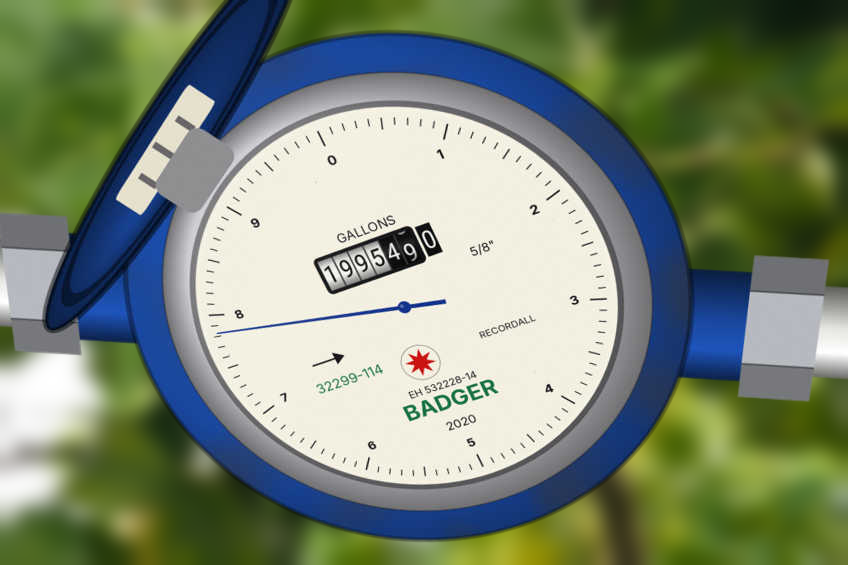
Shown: 1995487.8 gal
